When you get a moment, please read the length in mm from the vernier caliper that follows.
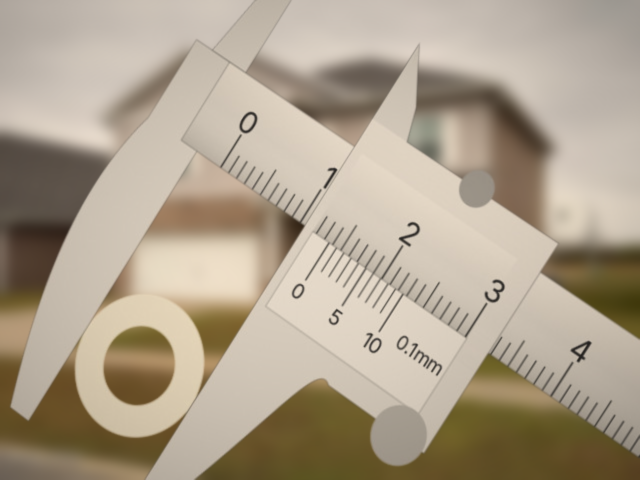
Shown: 13.6 mm
